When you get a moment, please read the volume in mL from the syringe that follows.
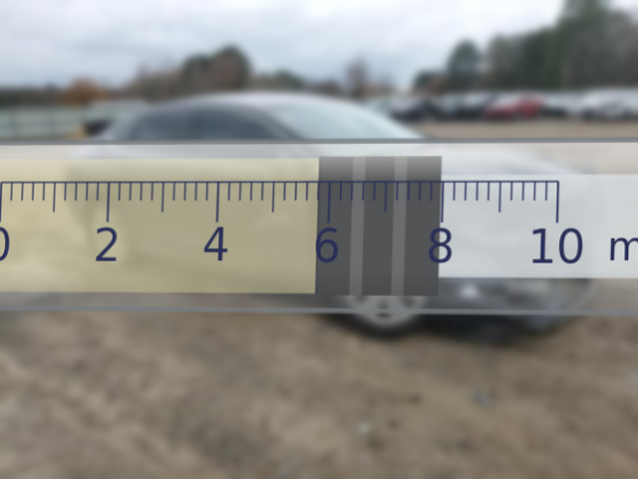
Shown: 5.8 mL
